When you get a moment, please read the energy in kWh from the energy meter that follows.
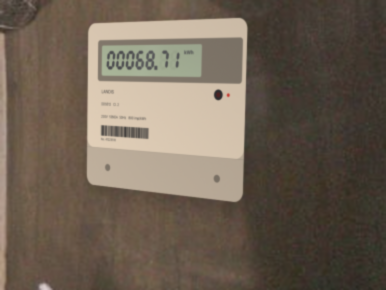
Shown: 68.71 kWh
